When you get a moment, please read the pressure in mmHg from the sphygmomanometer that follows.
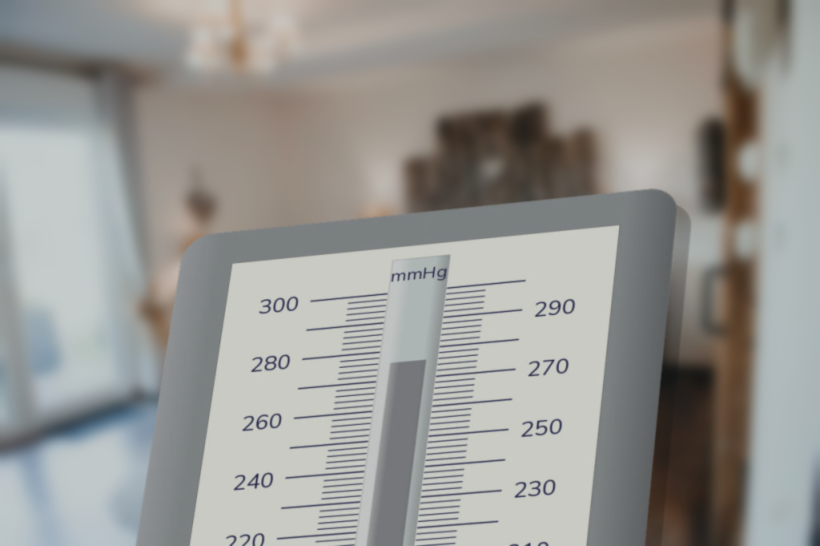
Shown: 276 mmHg
